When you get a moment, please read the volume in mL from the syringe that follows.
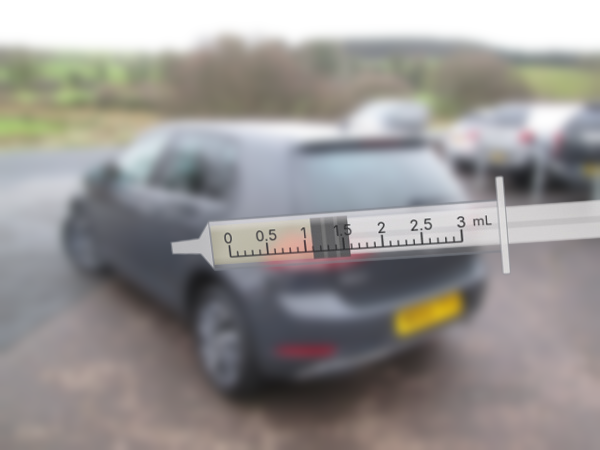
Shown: 1.1 mL
